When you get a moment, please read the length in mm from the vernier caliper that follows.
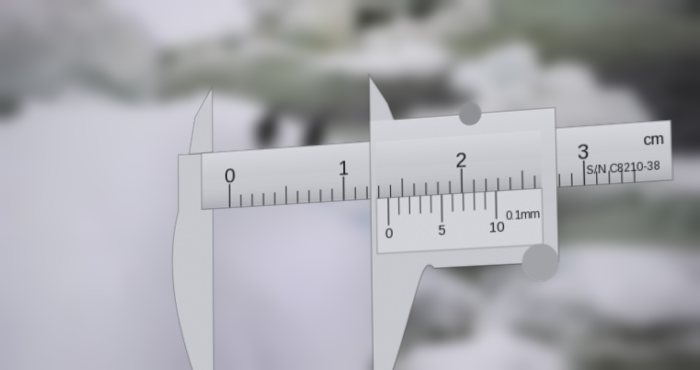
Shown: 13.8 mm
